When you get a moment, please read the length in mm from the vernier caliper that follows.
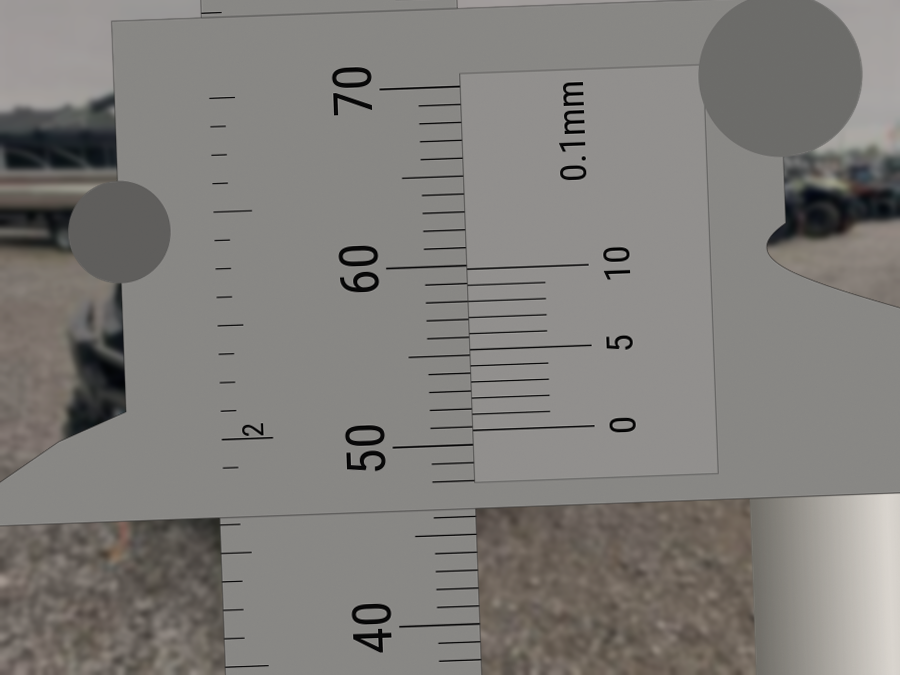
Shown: 50.8 mm
